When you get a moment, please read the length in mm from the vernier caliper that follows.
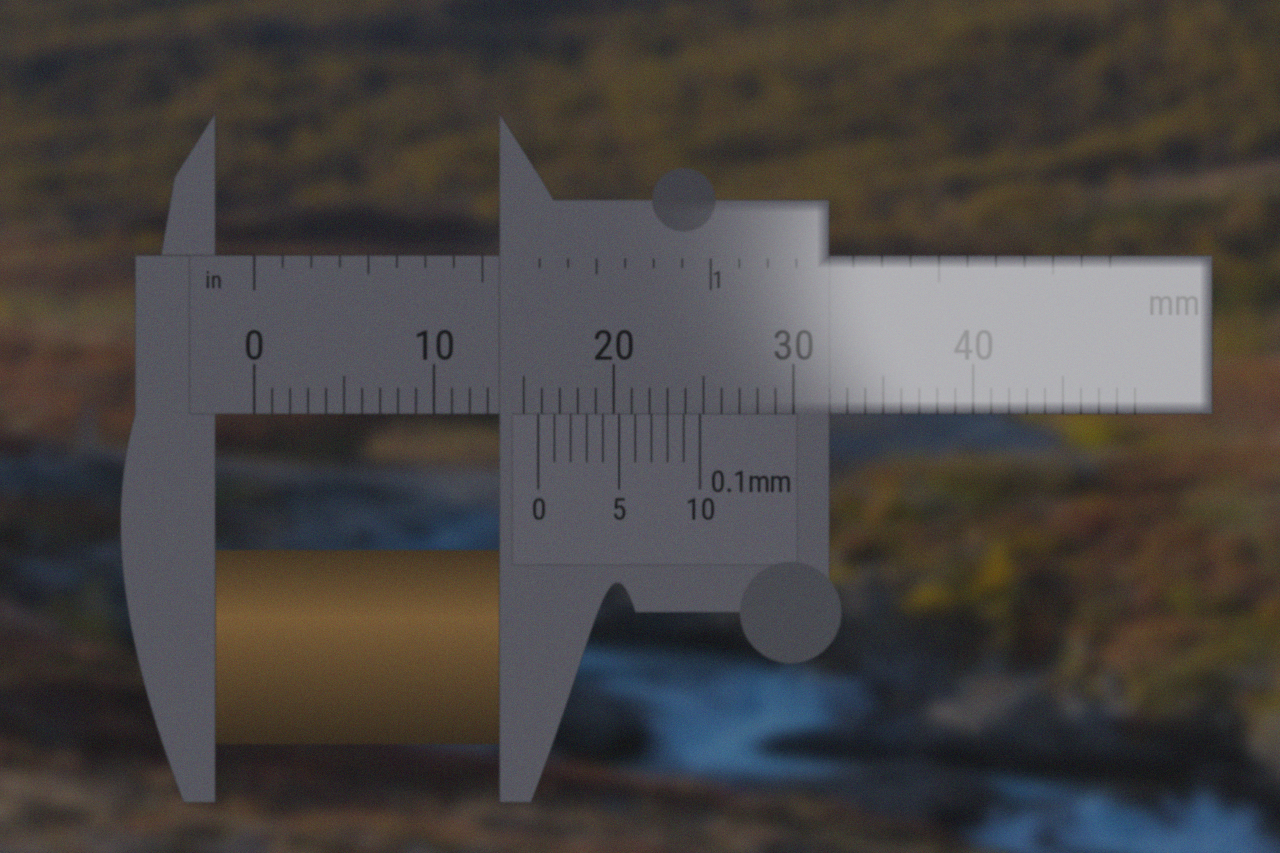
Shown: 15.8 mm
